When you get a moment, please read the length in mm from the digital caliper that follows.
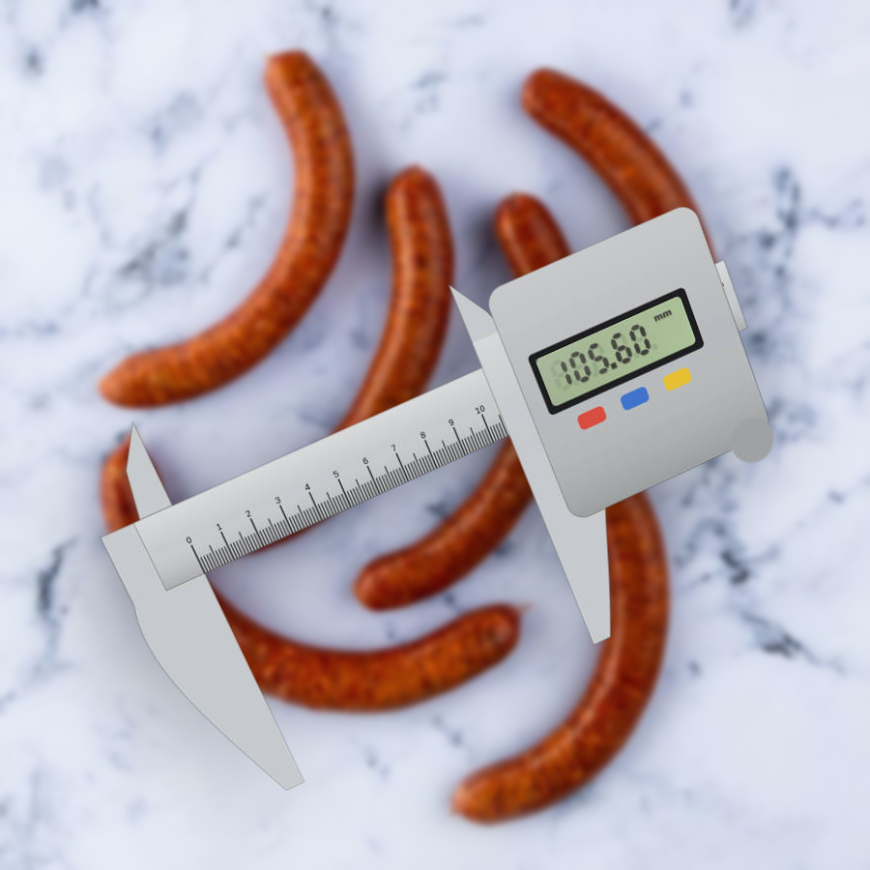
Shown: 105.60 mm
